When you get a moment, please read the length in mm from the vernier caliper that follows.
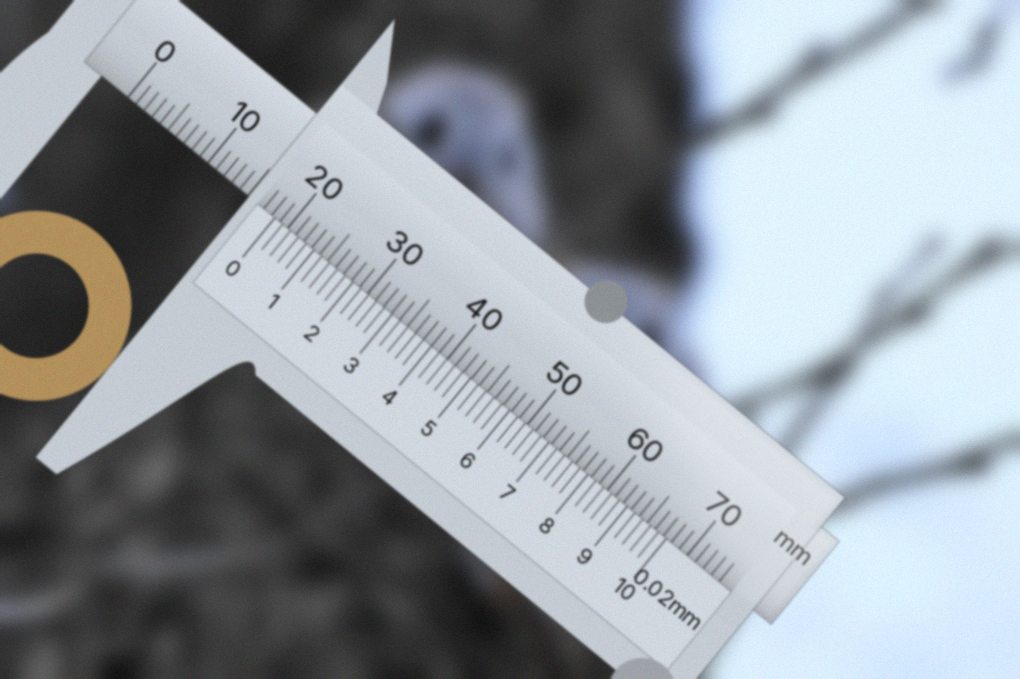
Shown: 18.4 mm
